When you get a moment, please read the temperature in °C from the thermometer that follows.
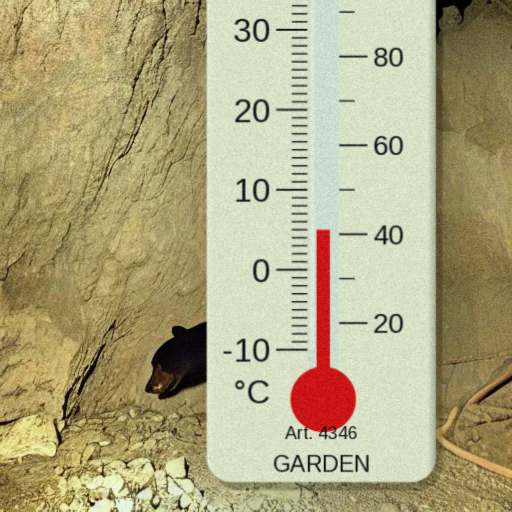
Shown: 5 °C
